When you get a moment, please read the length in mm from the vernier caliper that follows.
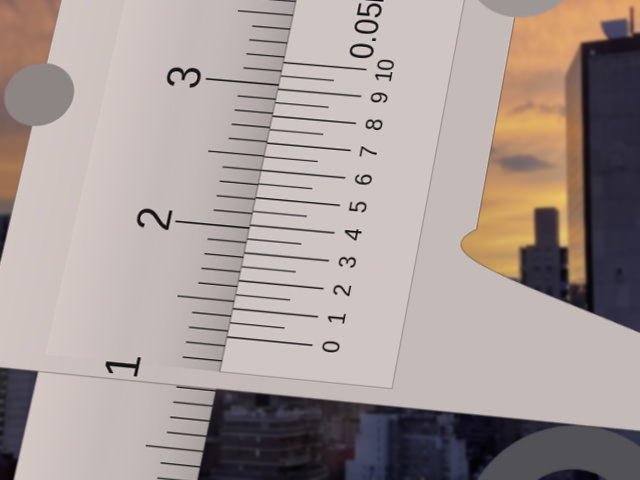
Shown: 12.6 mm
